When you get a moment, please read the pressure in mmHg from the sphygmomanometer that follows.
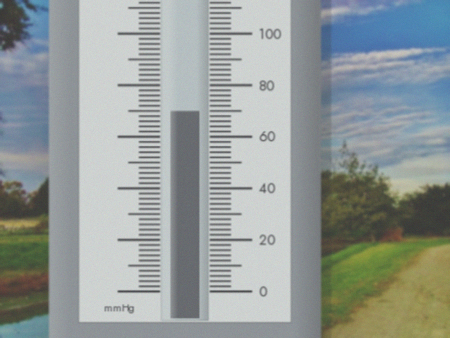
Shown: 70 mmHg
